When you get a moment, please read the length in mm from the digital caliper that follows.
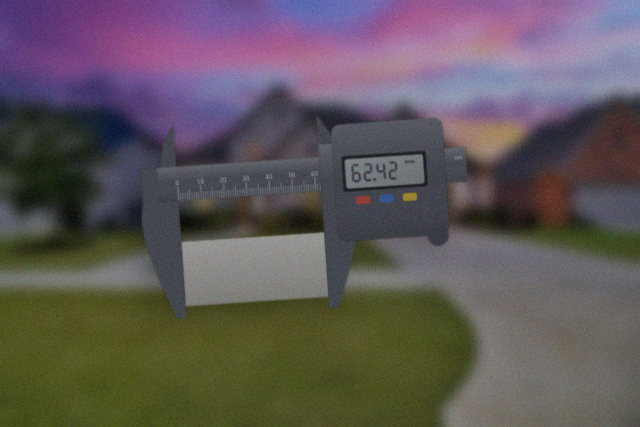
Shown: 62.42 mm
